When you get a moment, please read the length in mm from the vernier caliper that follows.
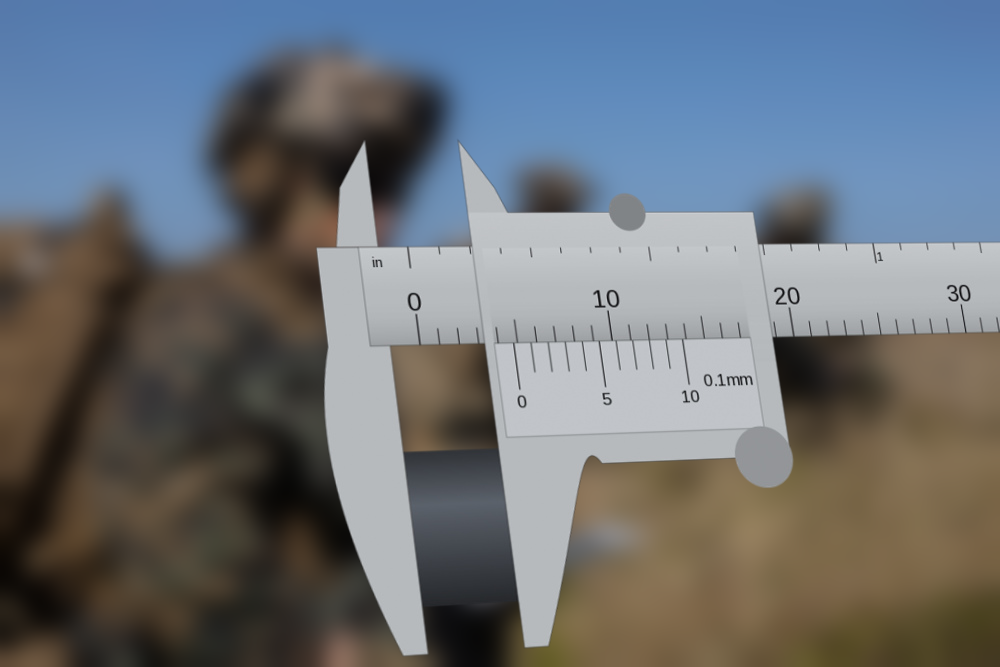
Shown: 4.8 mm
